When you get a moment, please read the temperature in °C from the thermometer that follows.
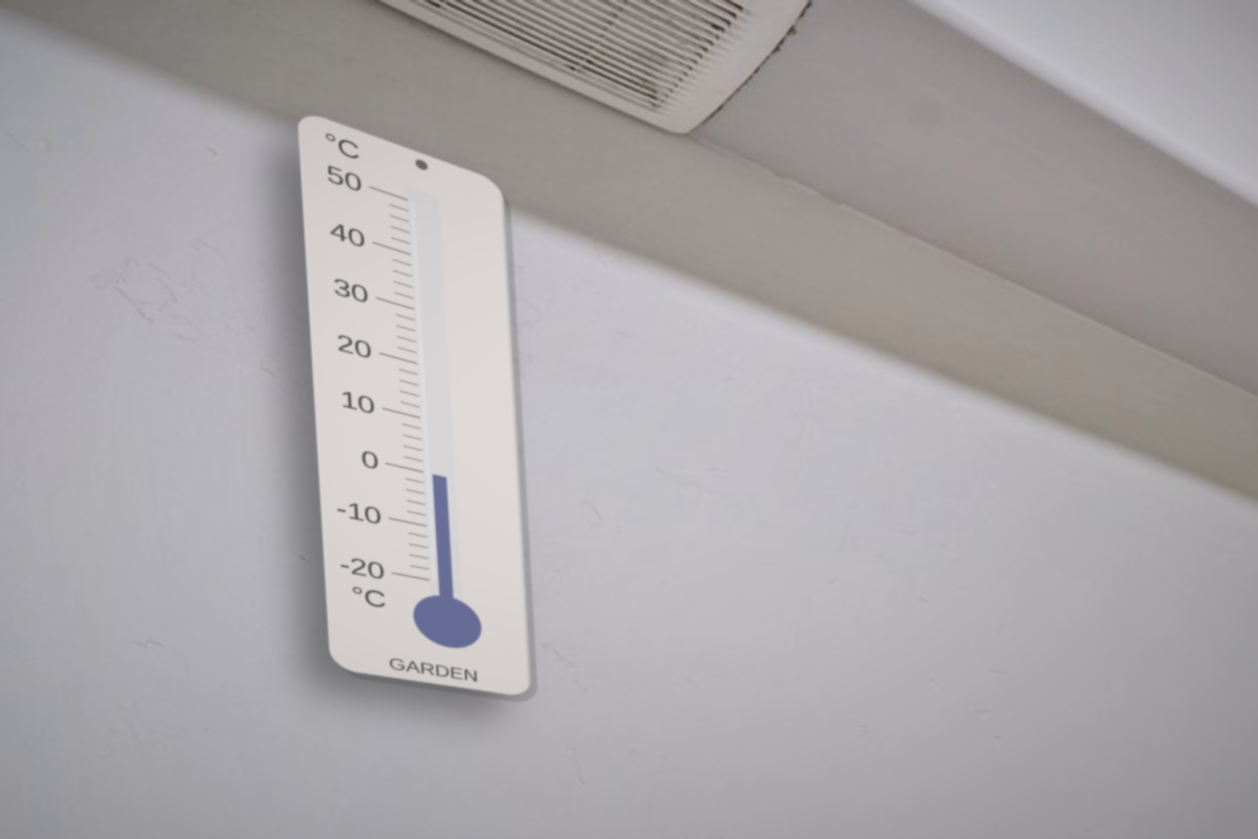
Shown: 0 °C
